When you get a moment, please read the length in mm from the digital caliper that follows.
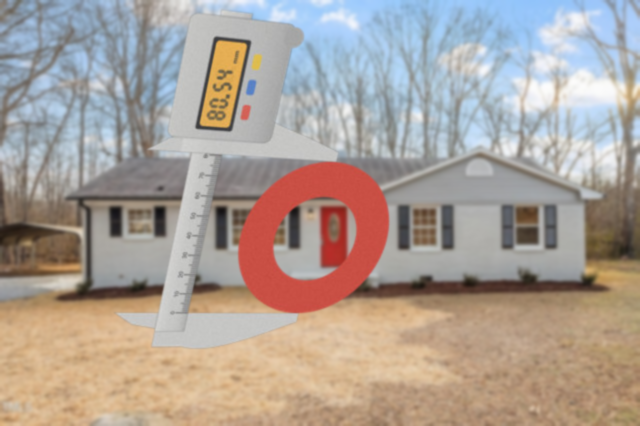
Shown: 80.54 mm
